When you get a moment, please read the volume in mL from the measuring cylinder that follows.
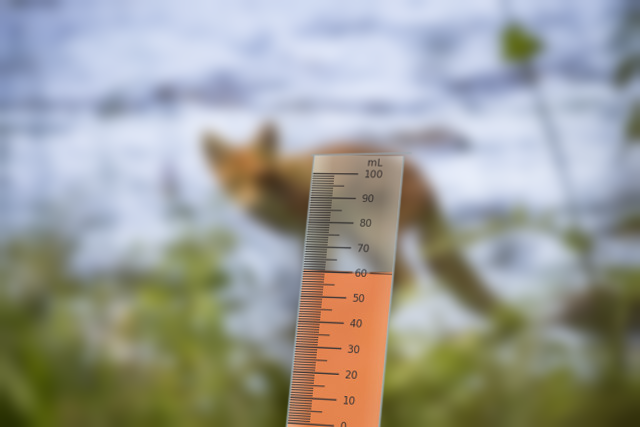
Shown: 60 mL
